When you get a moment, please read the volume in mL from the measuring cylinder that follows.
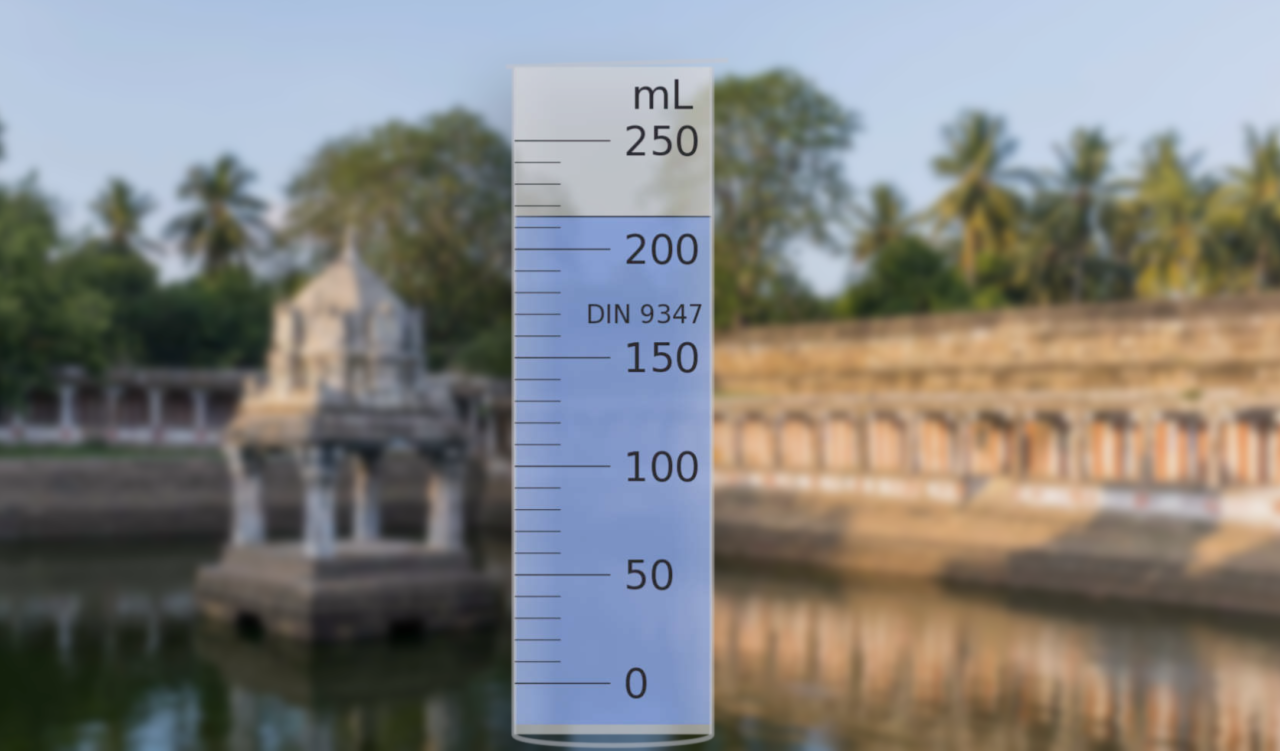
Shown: 215 mL
